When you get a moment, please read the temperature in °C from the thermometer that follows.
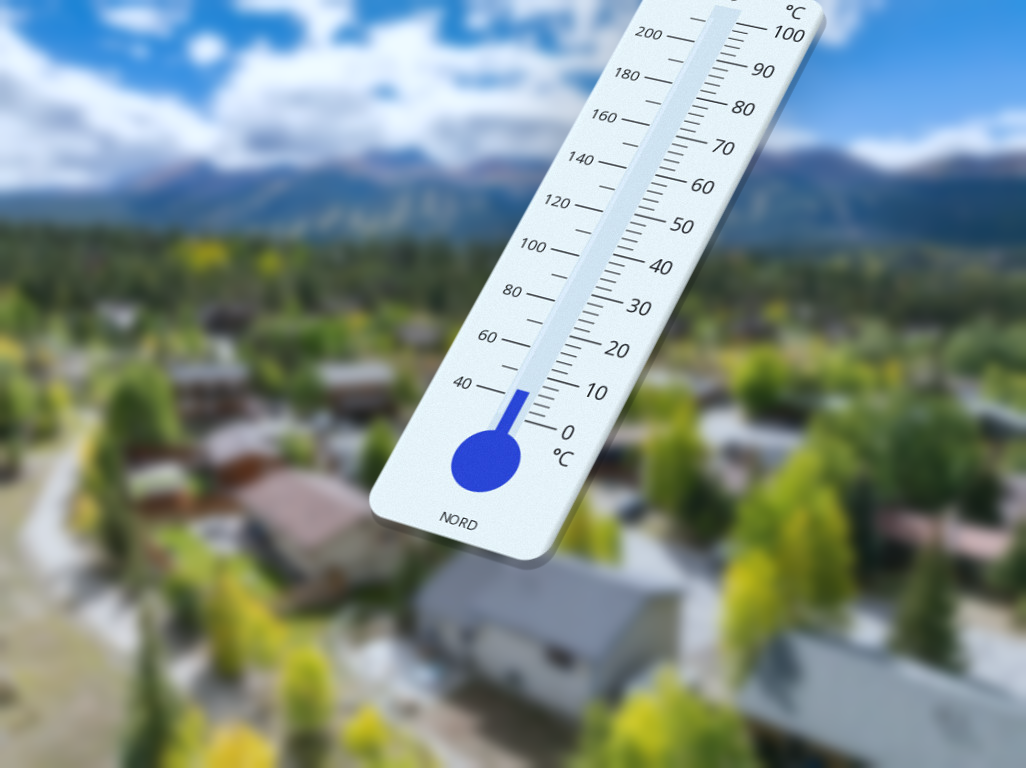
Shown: 6 °C
